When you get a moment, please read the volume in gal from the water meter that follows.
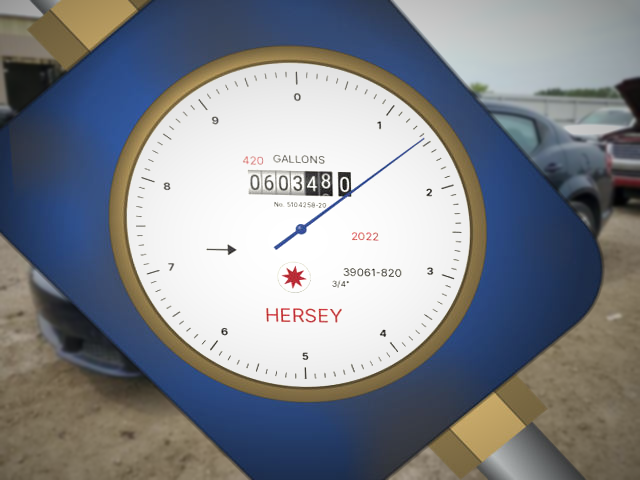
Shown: 603481.4 gal
